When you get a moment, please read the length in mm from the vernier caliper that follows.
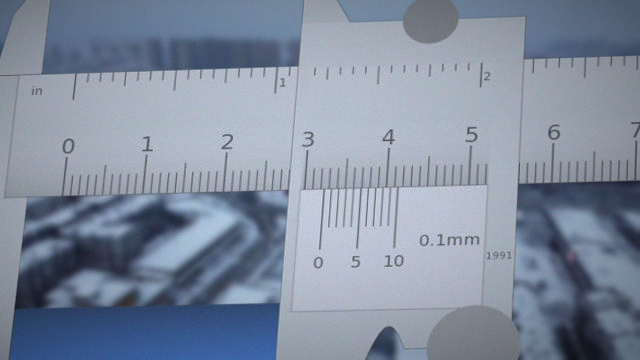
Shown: 32.4 mm
